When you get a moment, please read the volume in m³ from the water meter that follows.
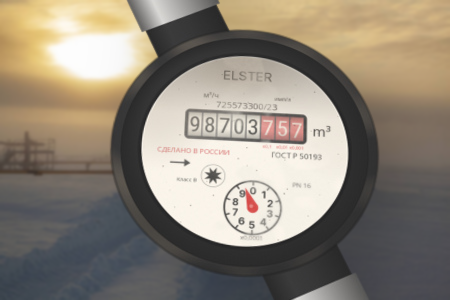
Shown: 98703.7569 m³
